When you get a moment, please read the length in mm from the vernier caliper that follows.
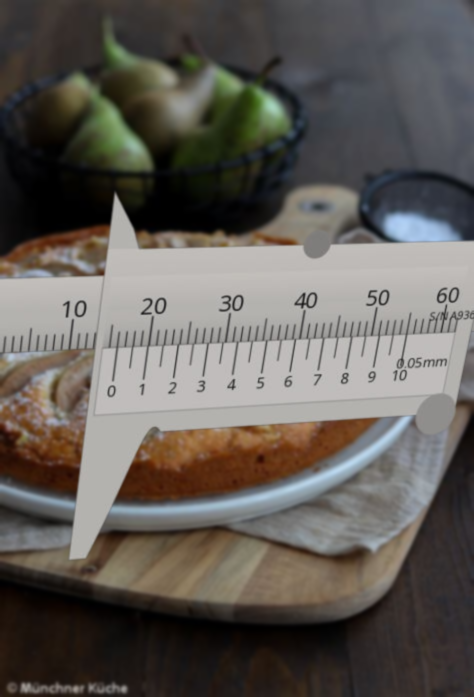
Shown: 16.0 mm
